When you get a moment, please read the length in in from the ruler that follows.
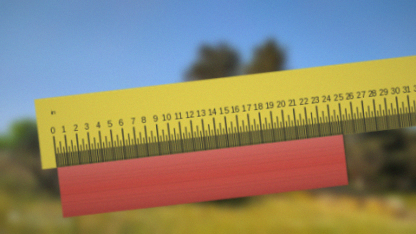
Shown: 25 in
